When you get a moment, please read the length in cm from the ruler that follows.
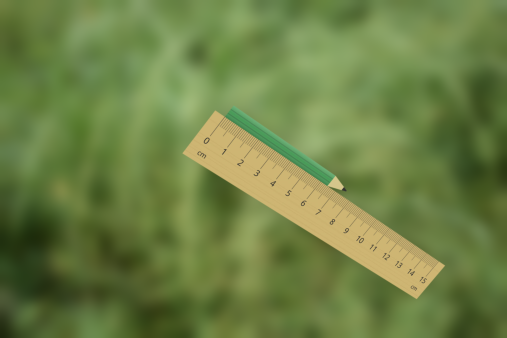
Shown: 7.5 cm
